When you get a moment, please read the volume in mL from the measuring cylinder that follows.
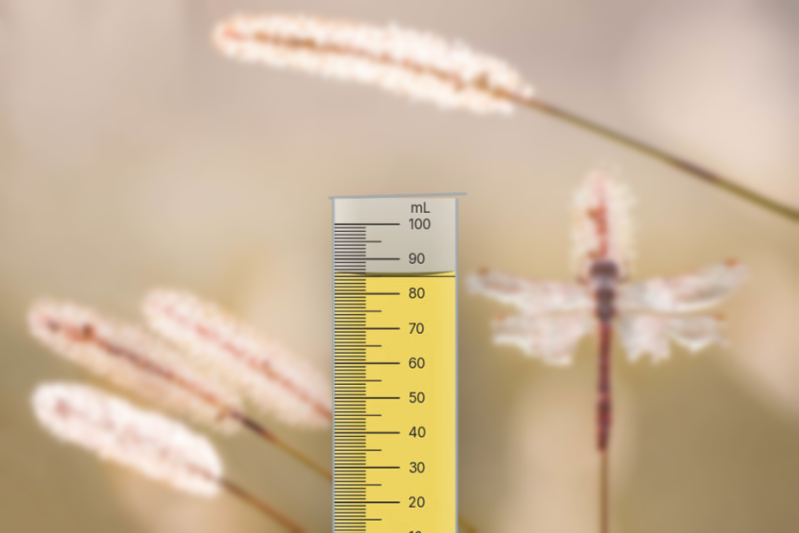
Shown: 85 mL
